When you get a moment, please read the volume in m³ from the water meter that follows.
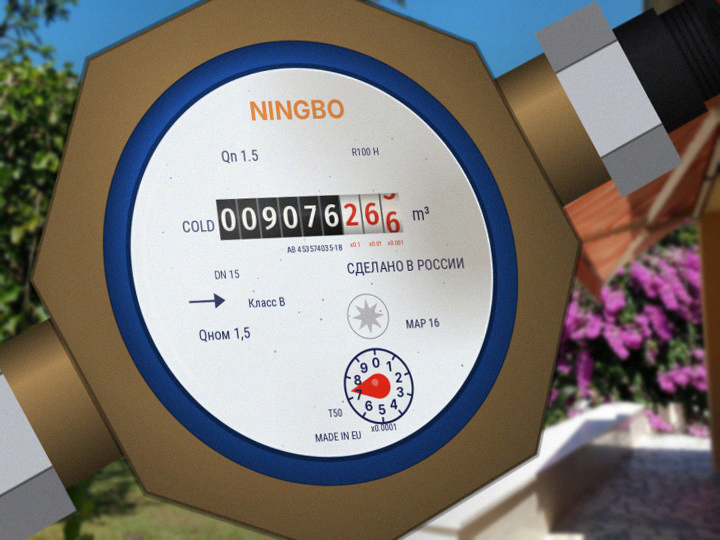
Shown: 9076.2657 m³
